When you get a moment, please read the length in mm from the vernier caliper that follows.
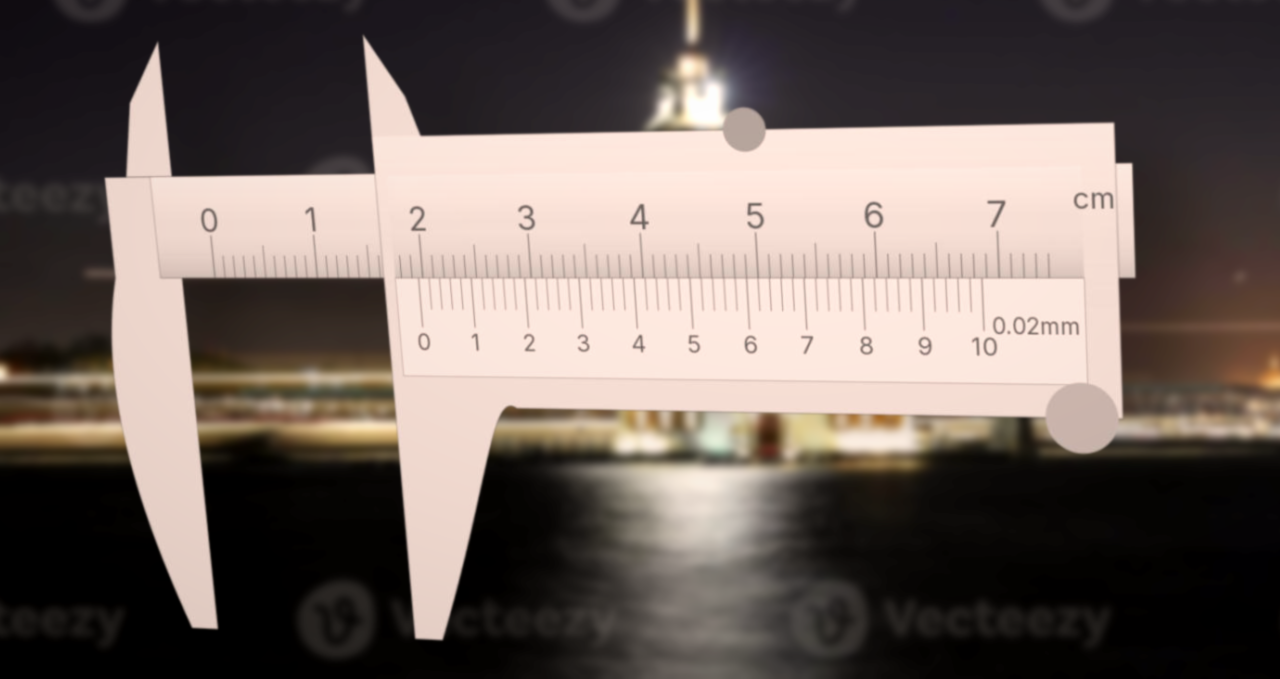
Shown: 19.6 mm
